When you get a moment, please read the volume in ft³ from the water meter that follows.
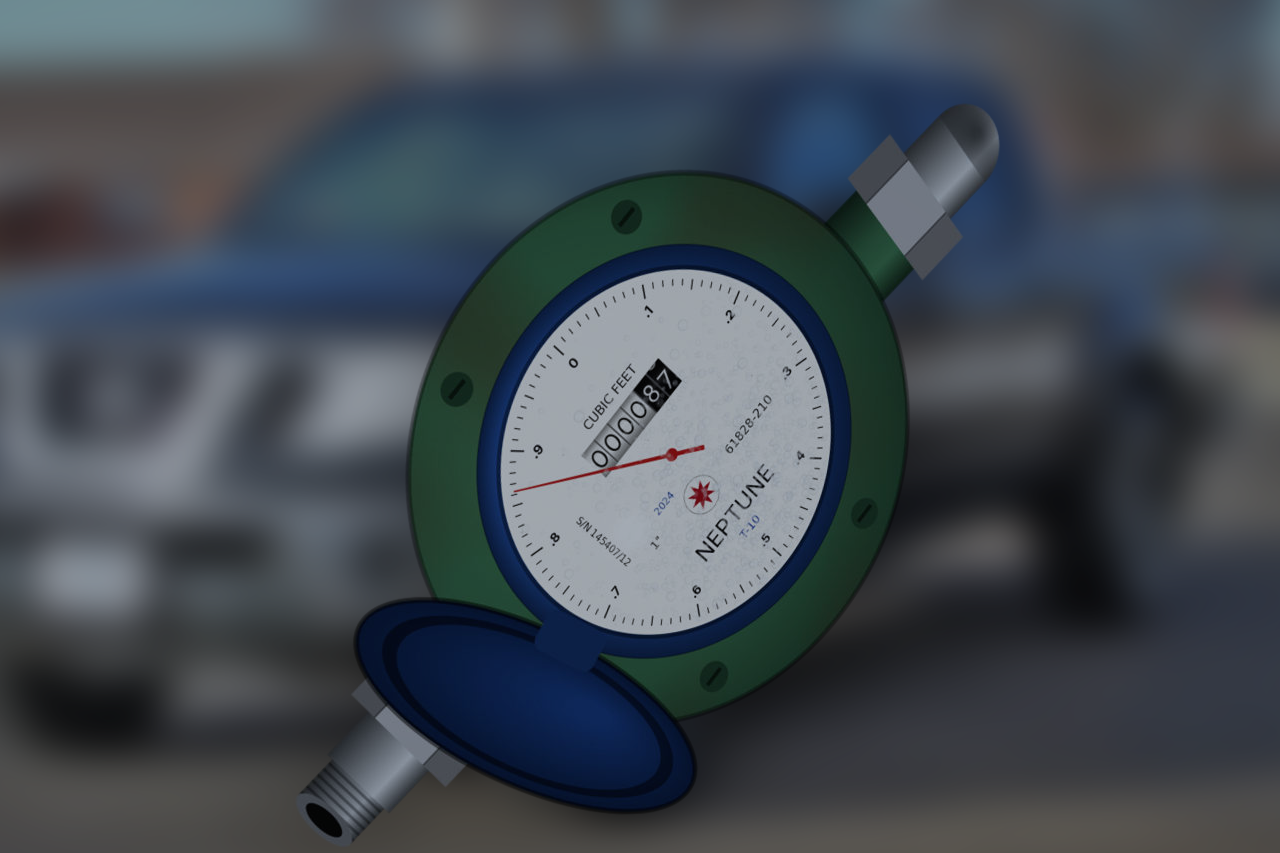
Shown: 86.86 ft³
